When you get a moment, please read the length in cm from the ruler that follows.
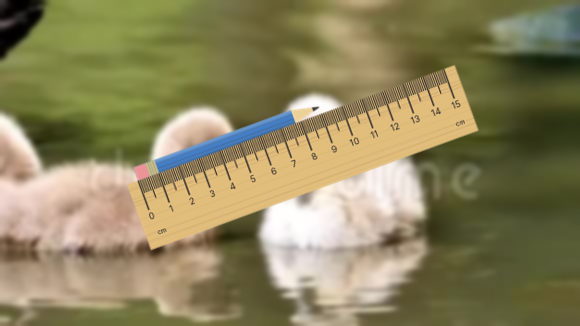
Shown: 9 cm
